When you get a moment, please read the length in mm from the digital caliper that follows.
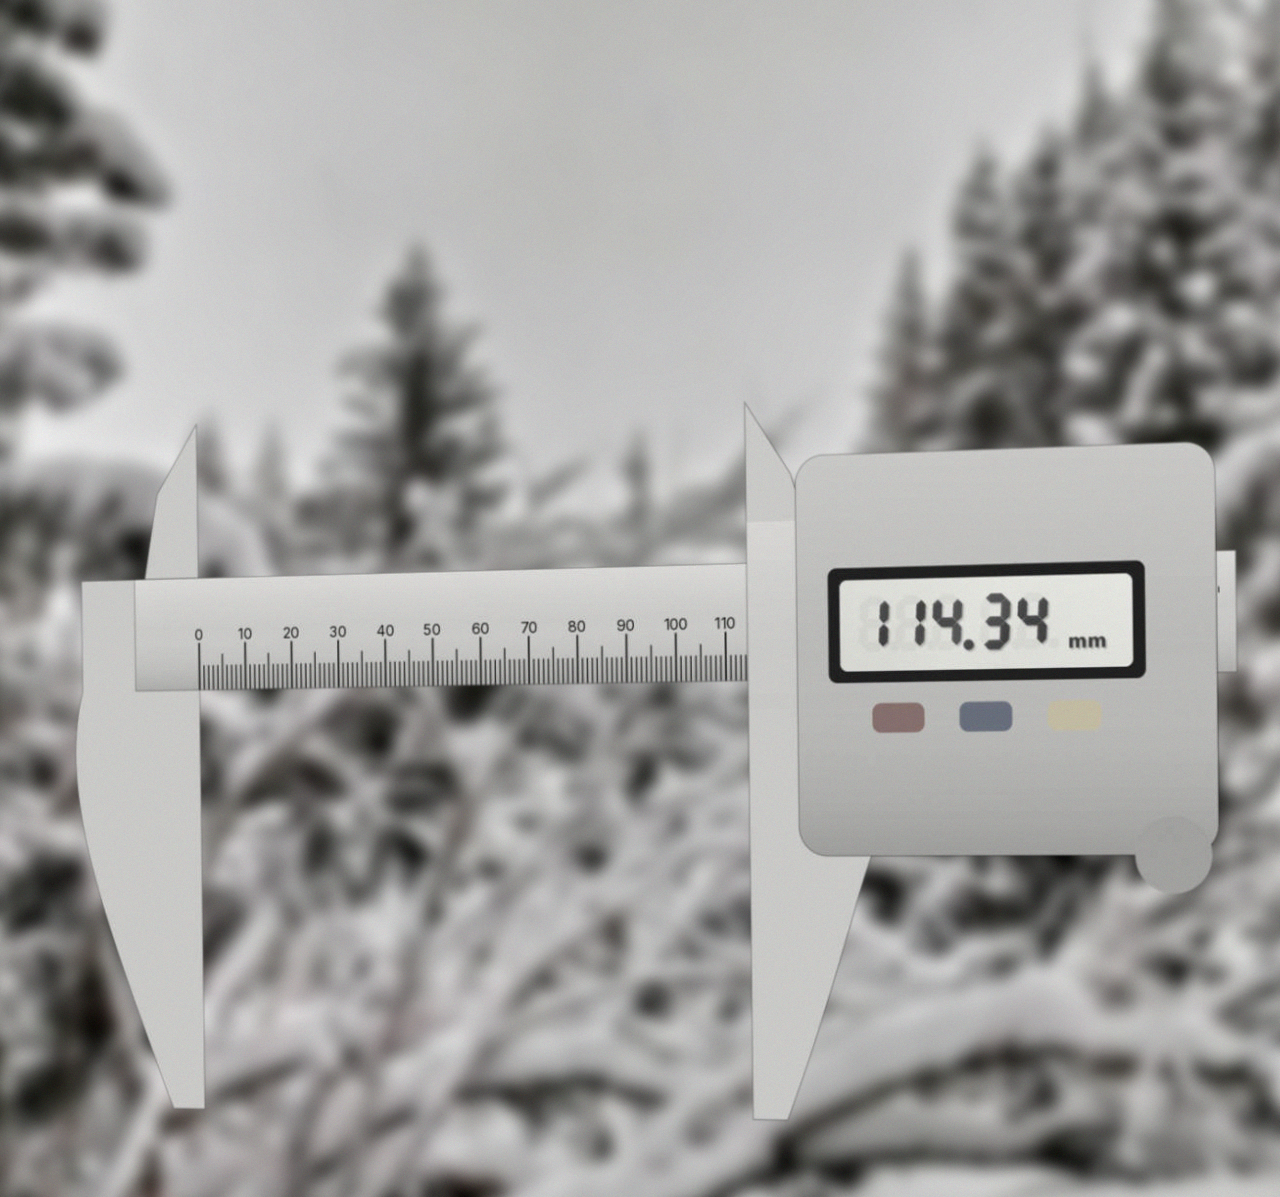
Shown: 114.34 mm
